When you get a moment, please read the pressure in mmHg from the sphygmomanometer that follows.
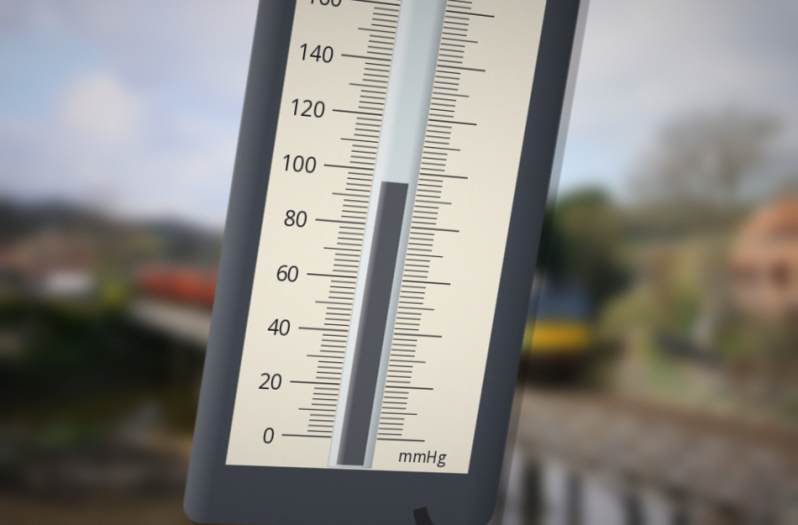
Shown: 96 mmHg
